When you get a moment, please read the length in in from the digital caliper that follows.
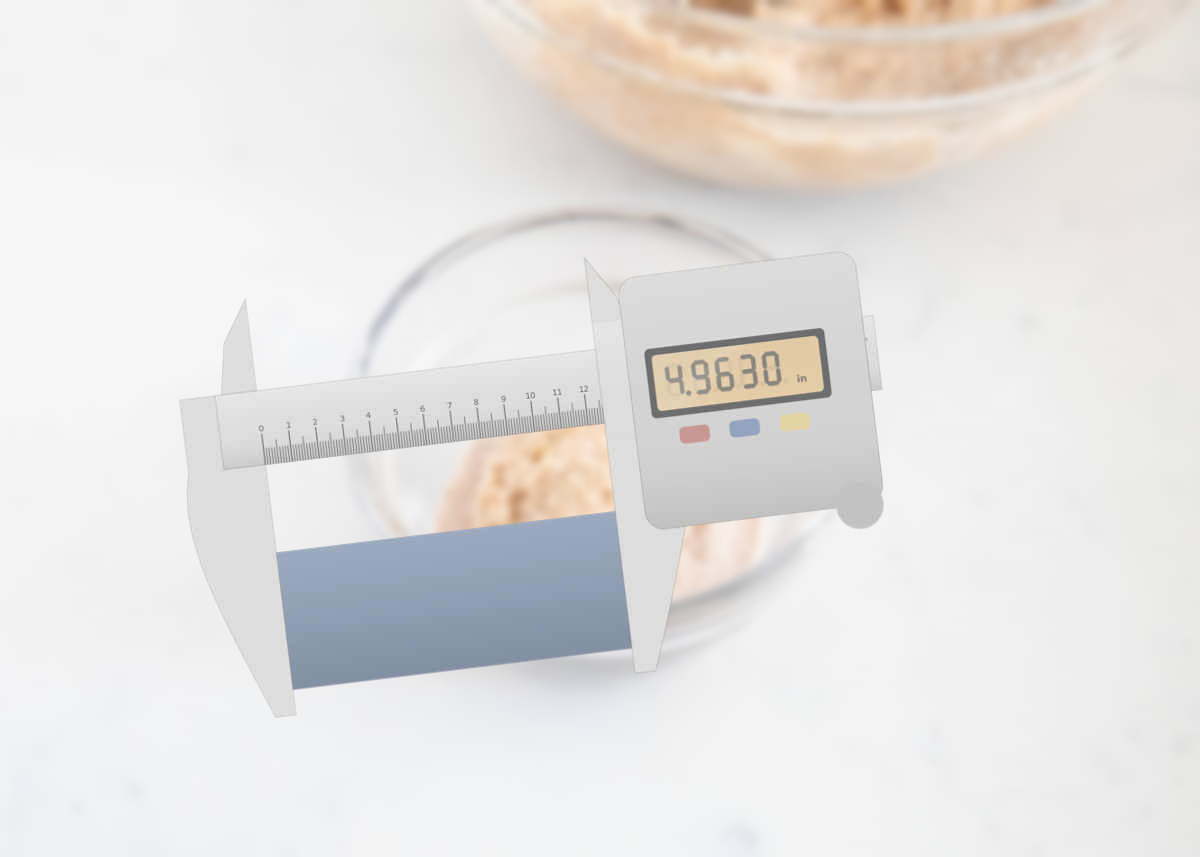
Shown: 4.9630 in
